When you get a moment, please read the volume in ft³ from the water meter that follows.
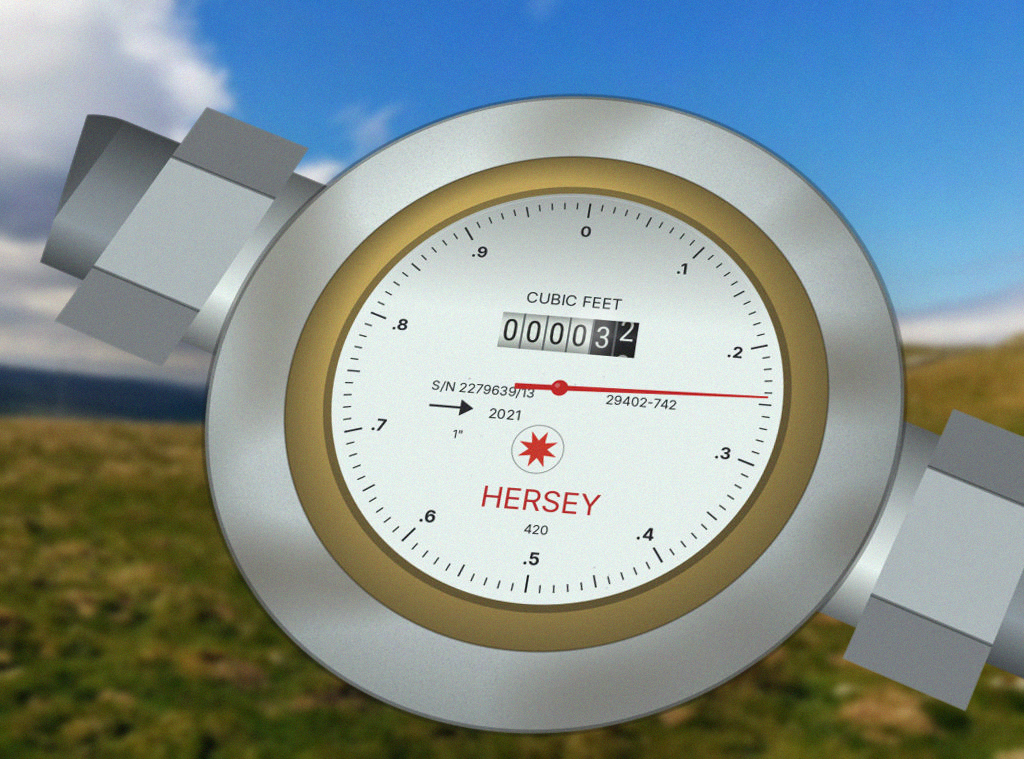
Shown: 32.24 ft³
